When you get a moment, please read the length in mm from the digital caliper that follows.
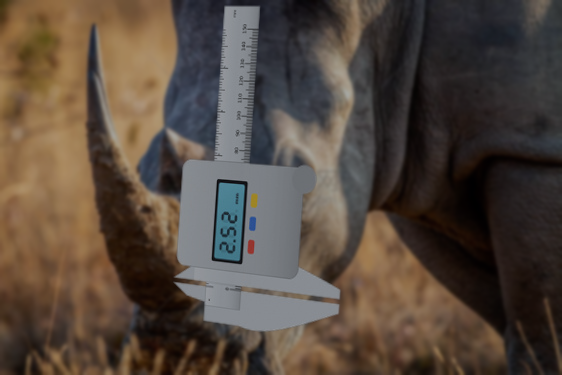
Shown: 2.52 mm
